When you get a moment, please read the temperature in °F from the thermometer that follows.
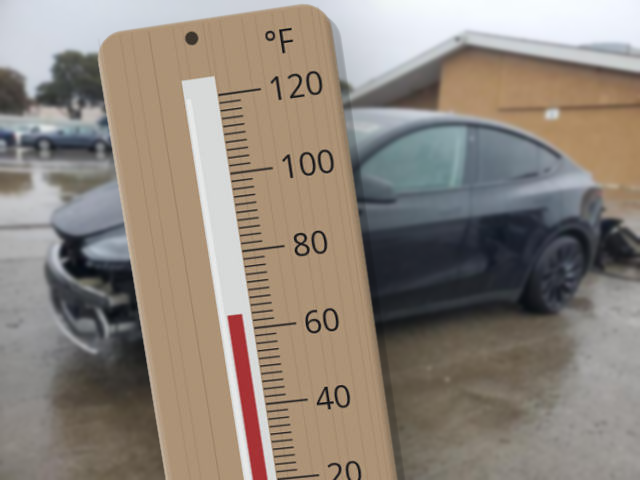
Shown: 64 °F
